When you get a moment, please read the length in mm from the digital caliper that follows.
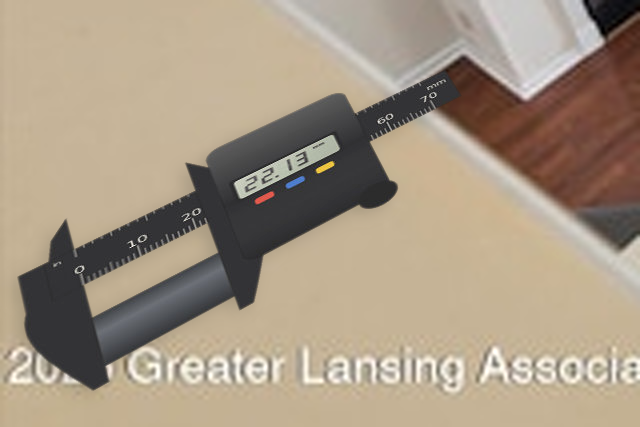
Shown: 22.13 mm
